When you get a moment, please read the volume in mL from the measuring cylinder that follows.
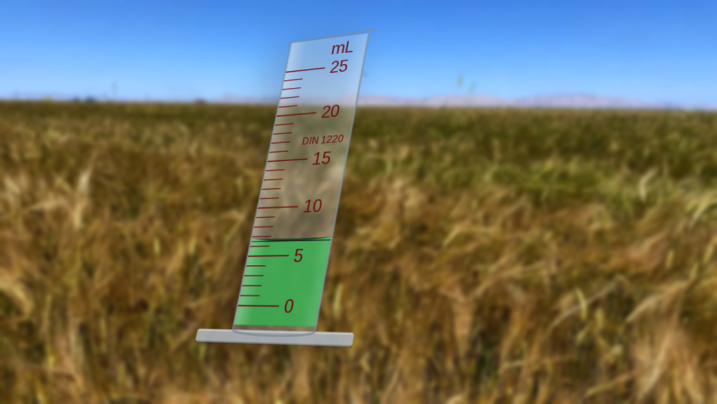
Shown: 6.5 mL
